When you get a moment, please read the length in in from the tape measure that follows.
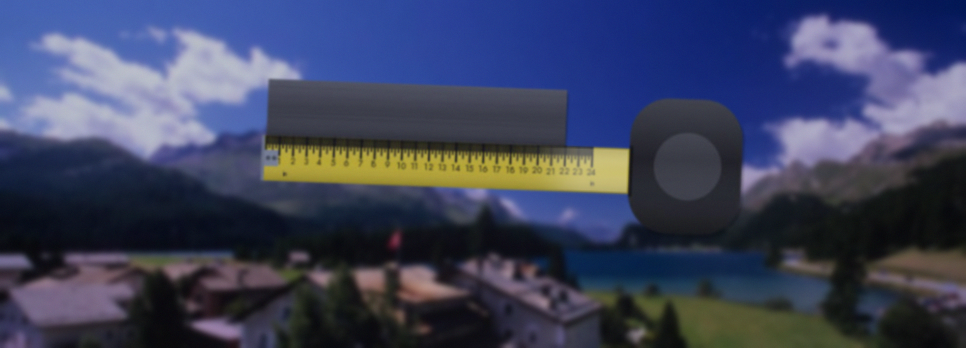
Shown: 22 in
